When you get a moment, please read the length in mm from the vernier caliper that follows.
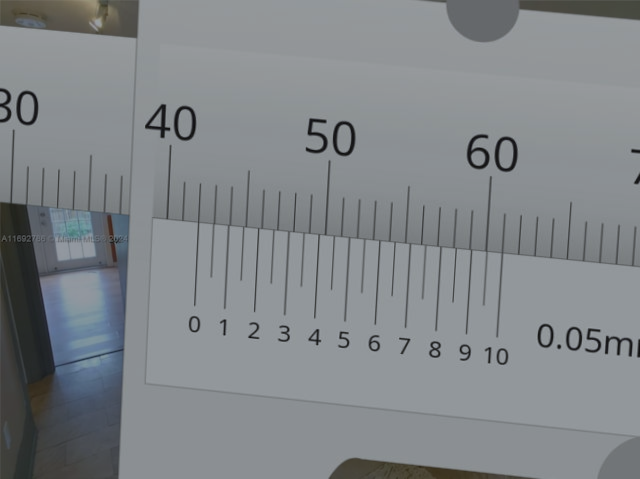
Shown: 42.0 mm
